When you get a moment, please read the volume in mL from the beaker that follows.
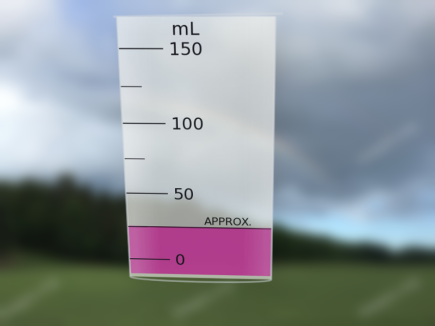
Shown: 25 mL
